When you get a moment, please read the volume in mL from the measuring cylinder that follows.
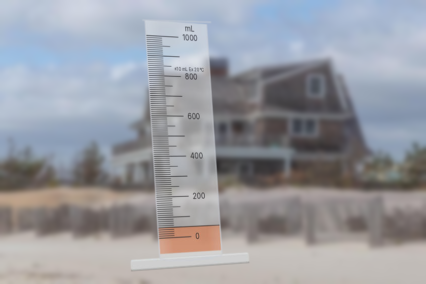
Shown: 50 mL
